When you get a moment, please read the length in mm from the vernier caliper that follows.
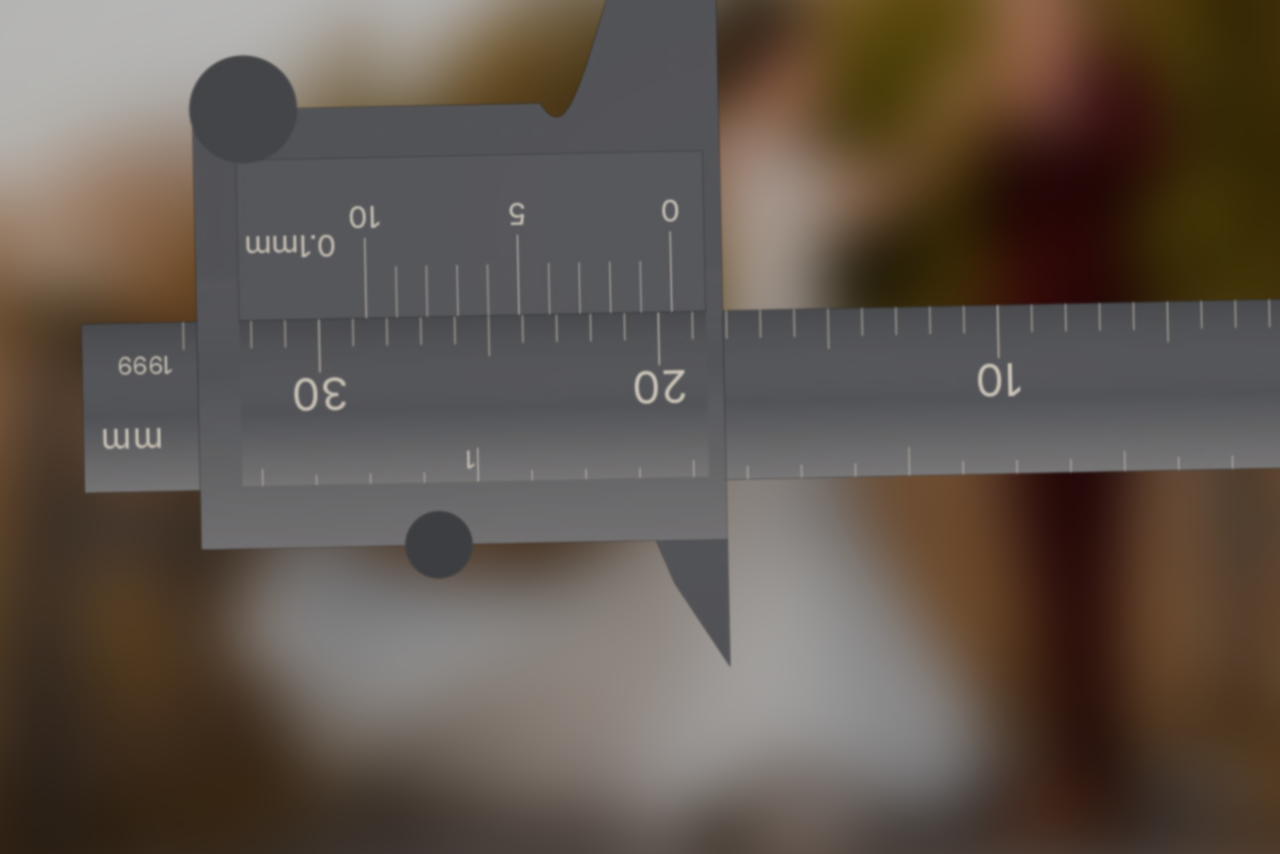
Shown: 19.6 mm
